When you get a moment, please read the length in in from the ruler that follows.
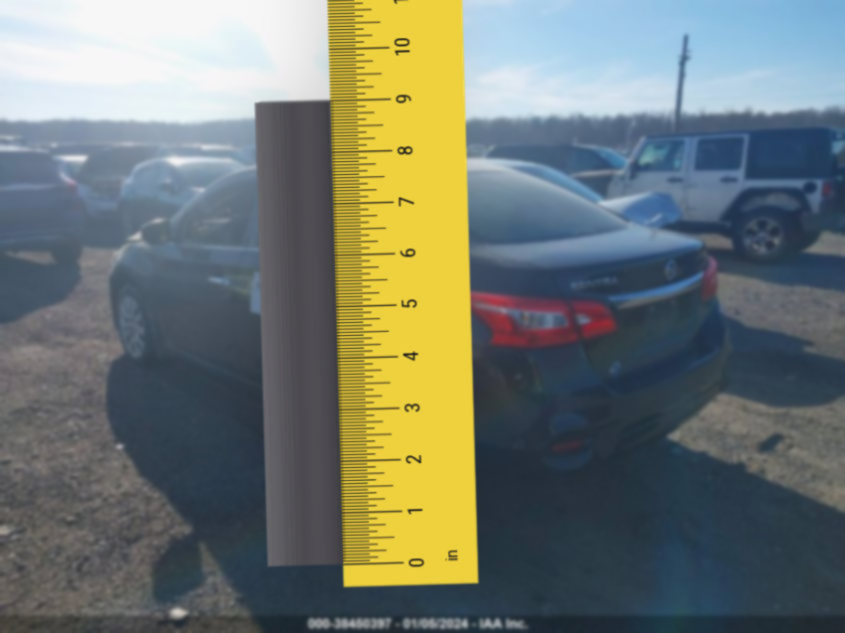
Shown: 9 in
